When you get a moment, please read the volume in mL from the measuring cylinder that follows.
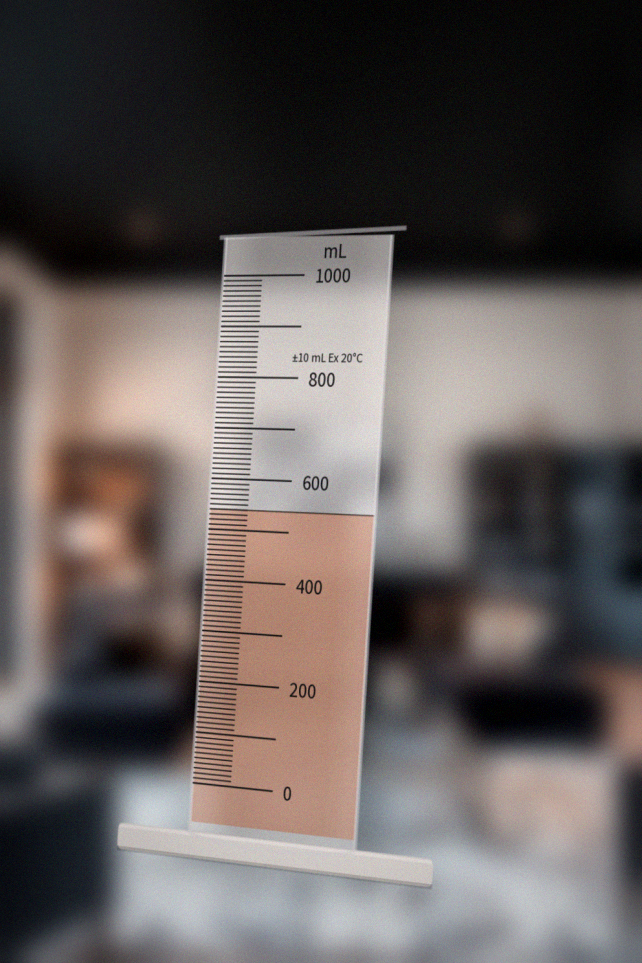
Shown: 540 mL
